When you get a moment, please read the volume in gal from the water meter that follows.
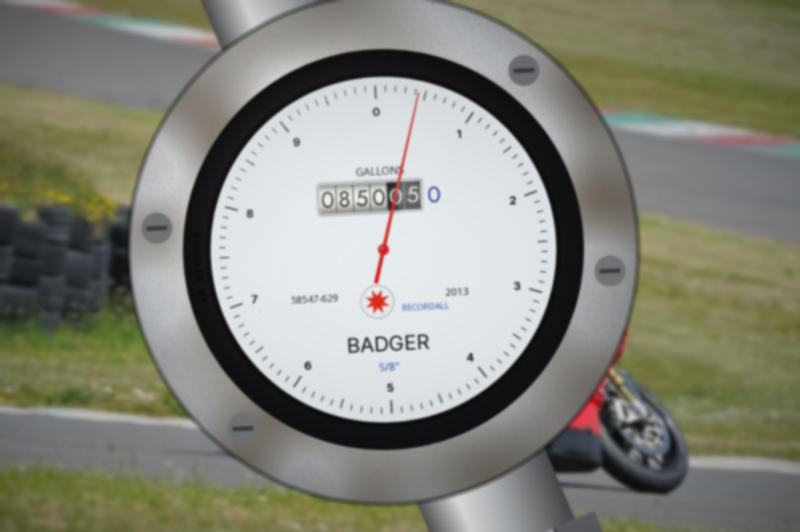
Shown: 850050.4 gal
